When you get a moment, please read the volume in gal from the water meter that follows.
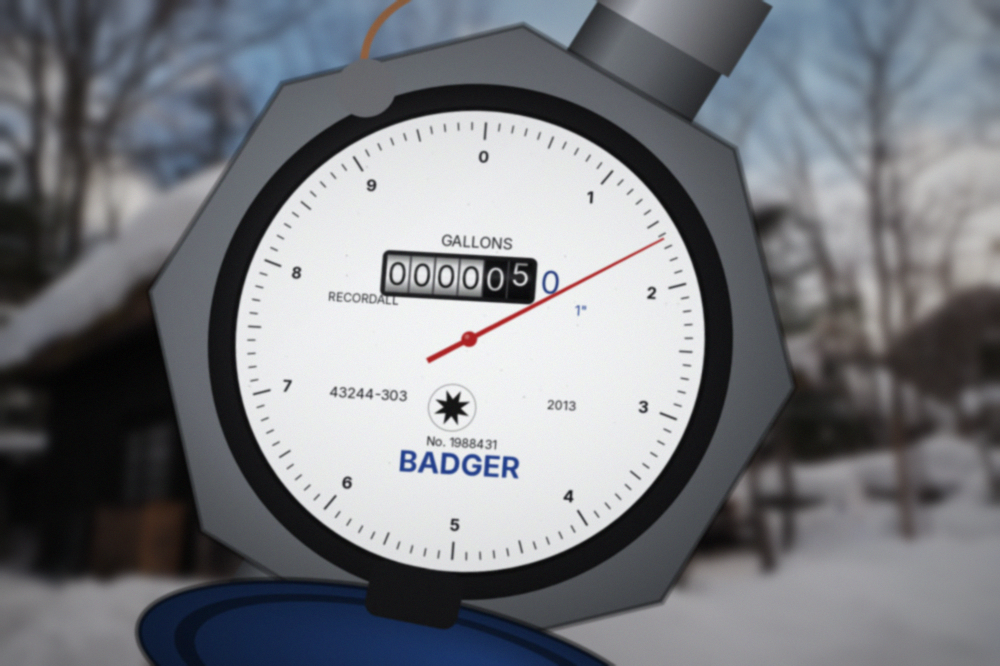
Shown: 51.6 gal
